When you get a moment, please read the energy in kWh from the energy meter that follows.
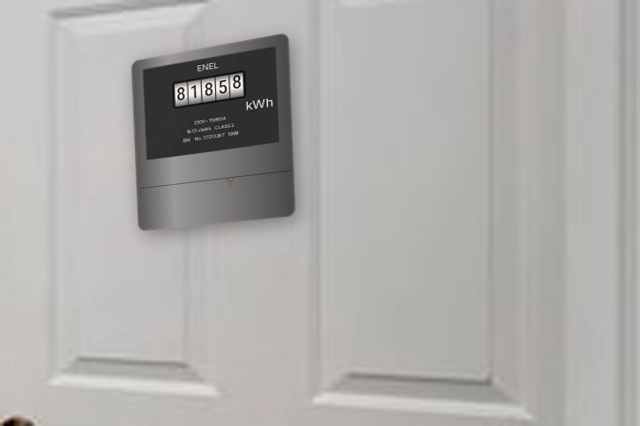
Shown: 81858 kWh
